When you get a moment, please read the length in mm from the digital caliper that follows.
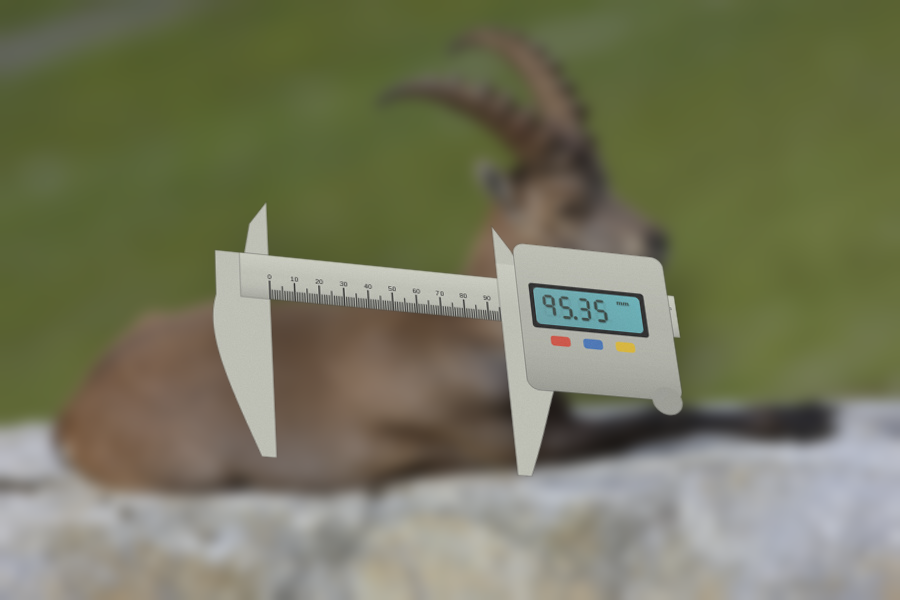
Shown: 95.35 mm
